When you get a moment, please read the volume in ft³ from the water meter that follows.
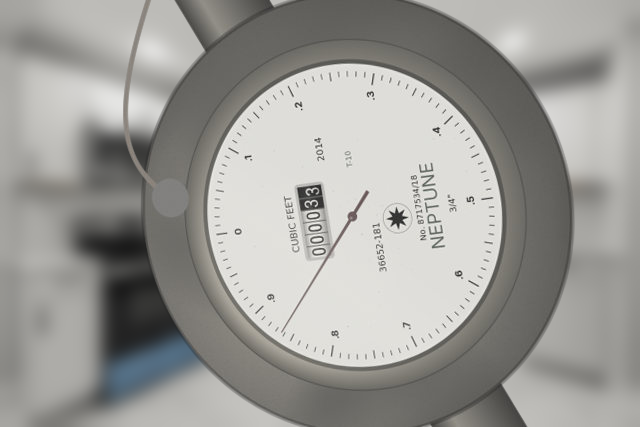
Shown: 32.86 ft³
